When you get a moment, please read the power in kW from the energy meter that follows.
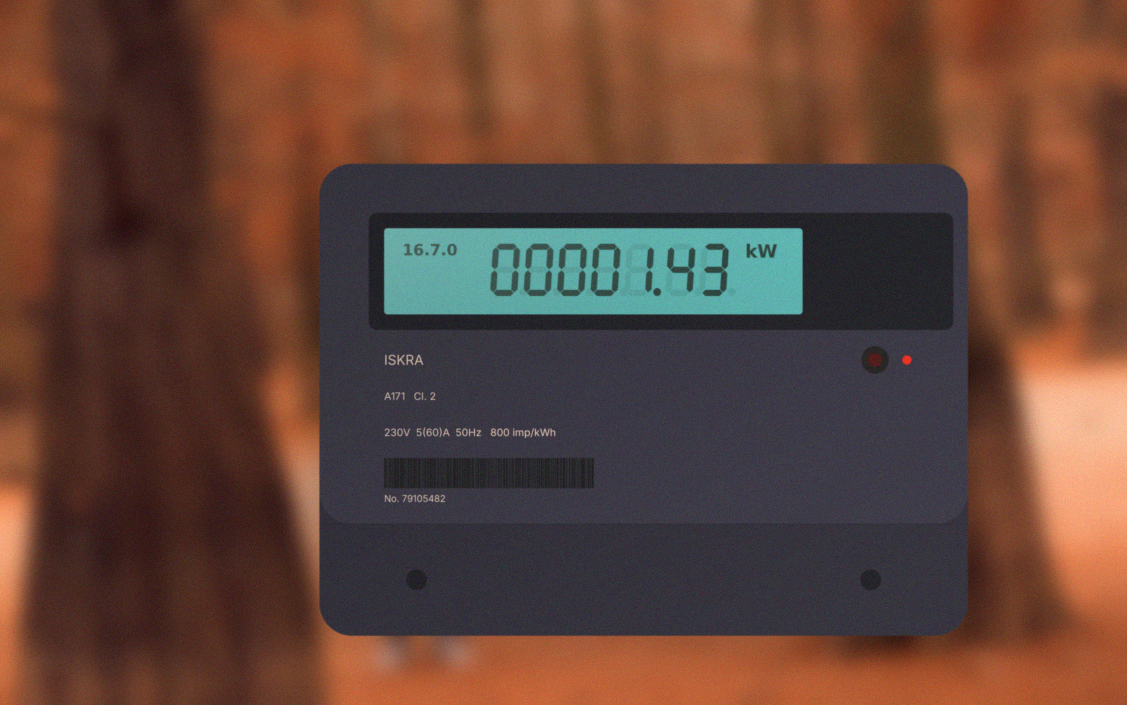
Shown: 1.43 kW
